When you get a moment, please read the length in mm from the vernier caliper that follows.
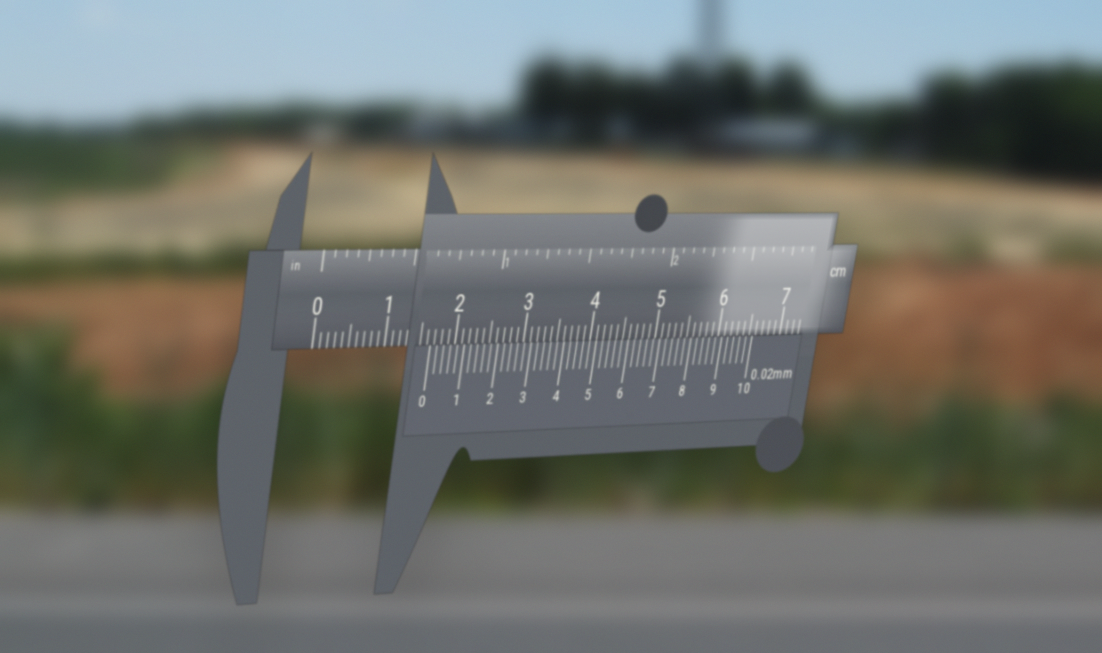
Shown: 16.5 mm
